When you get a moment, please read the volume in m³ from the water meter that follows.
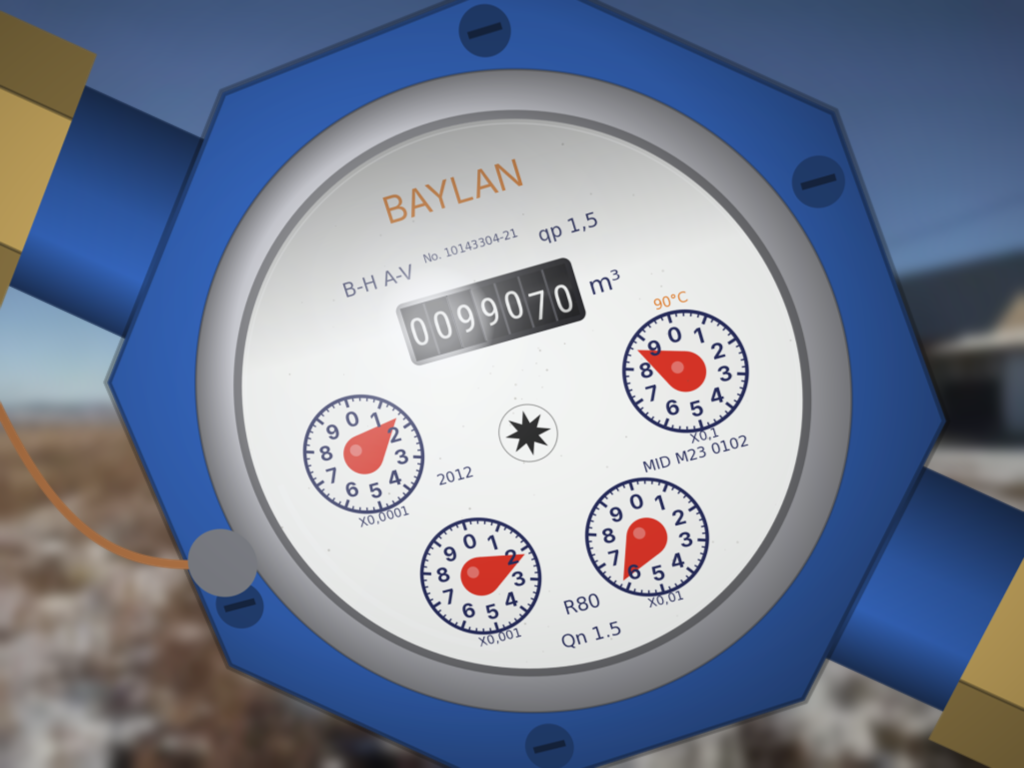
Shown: 99069.8621 m³
